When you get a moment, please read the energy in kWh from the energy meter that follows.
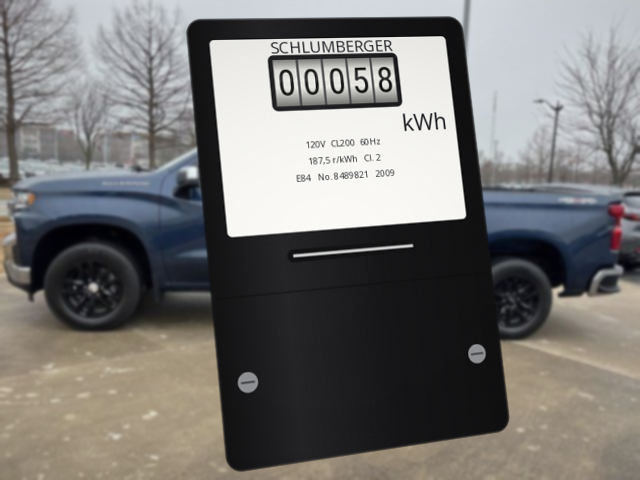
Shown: 58 kWh
